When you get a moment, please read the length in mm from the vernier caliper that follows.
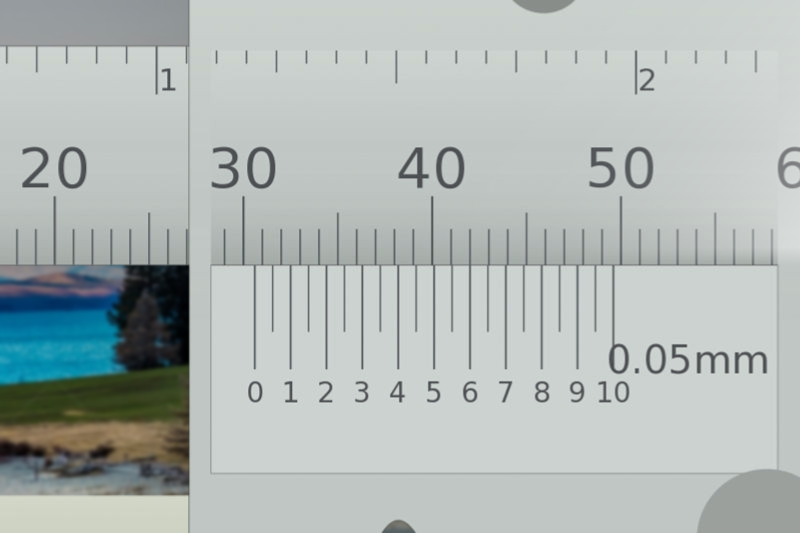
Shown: 30.6 mm
